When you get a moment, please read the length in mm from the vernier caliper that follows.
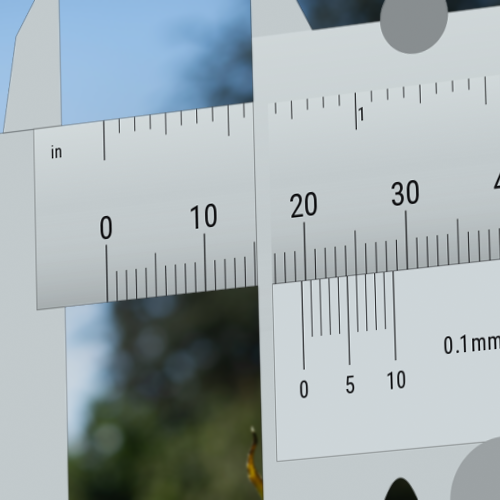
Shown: 19.6 mm
